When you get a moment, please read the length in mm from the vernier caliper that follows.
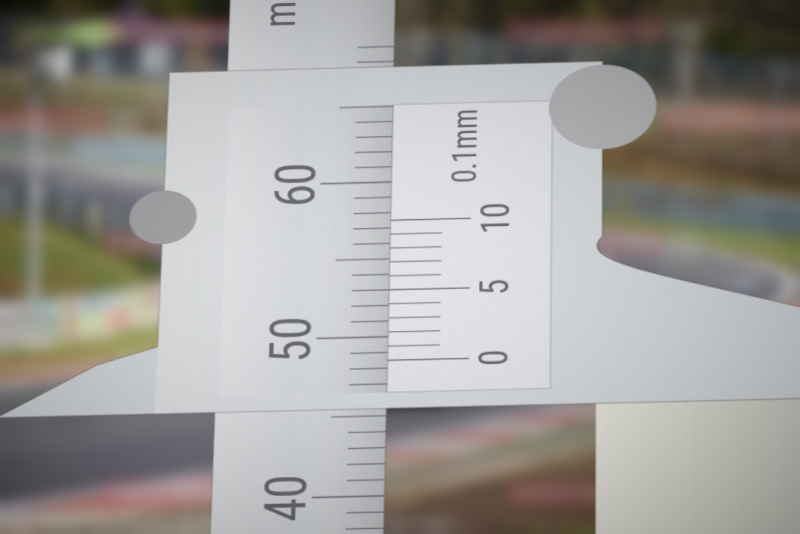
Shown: 48.5 mm
